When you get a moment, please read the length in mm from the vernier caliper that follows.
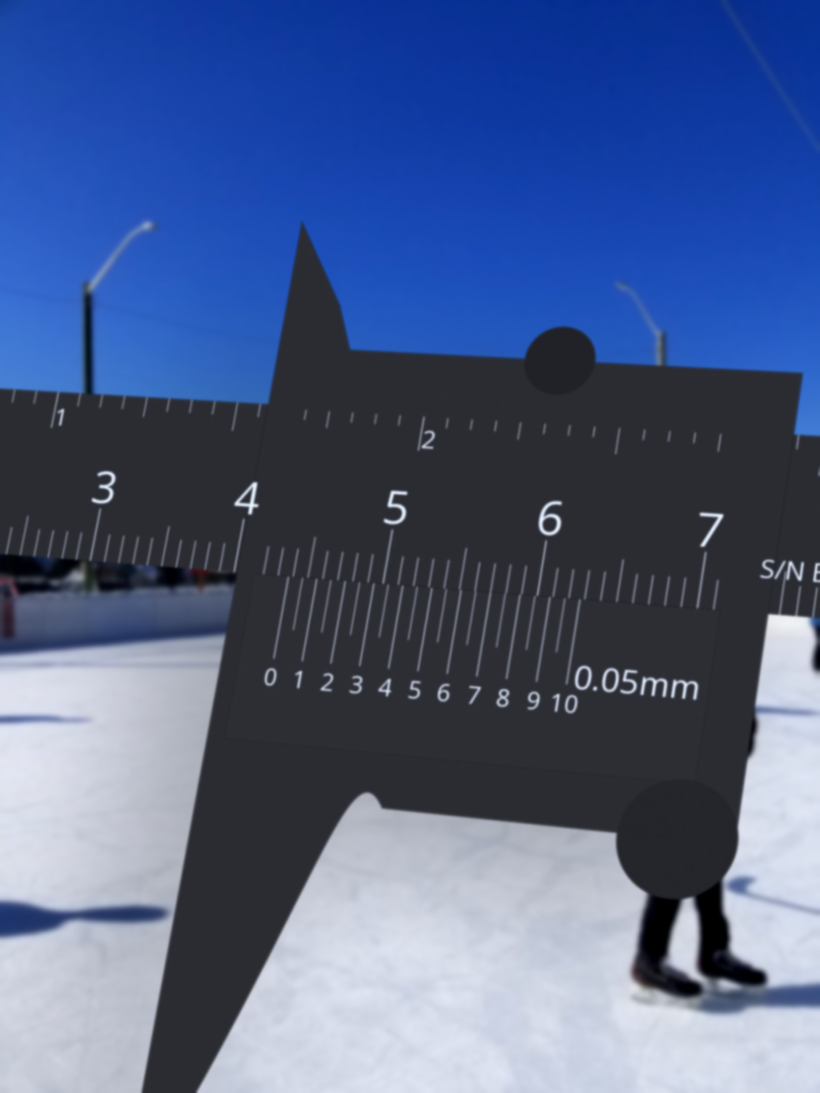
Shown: 43.7 mm
